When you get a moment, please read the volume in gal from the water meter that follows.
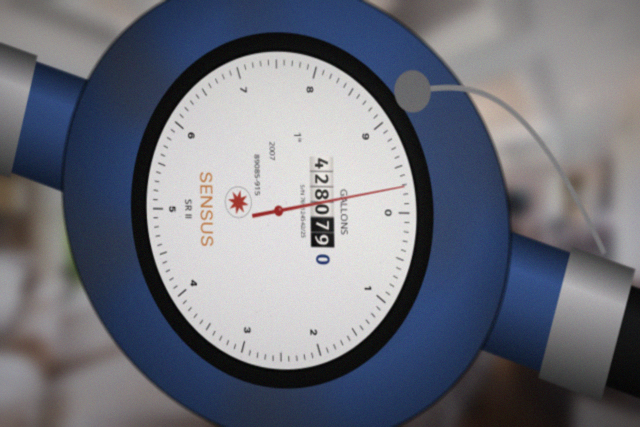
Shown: 4280789.7 gal
